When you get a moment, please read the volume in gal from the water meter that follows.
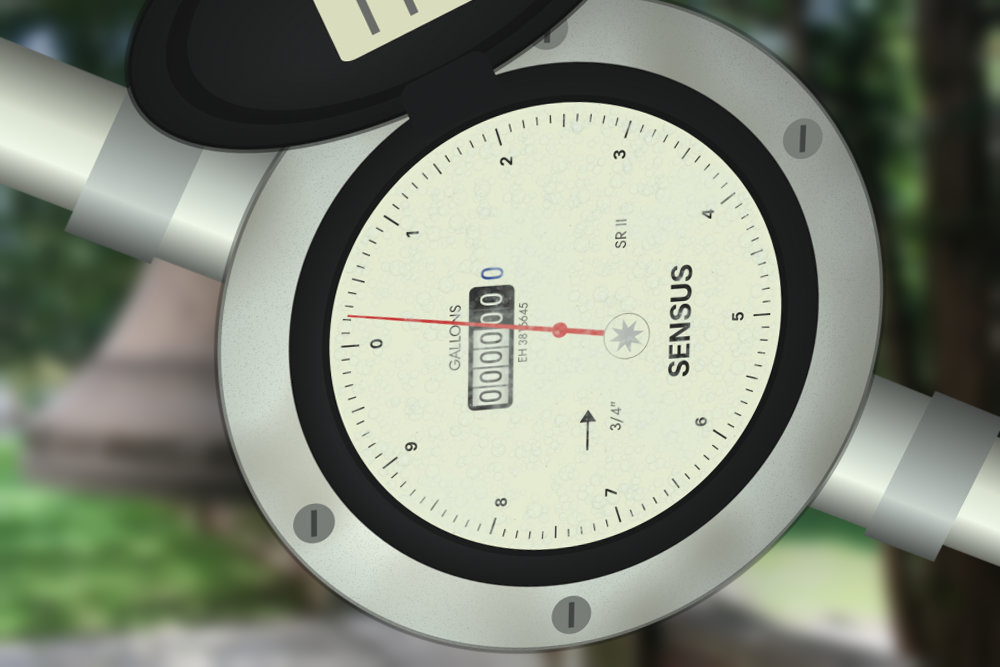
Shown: 0.2 gal
